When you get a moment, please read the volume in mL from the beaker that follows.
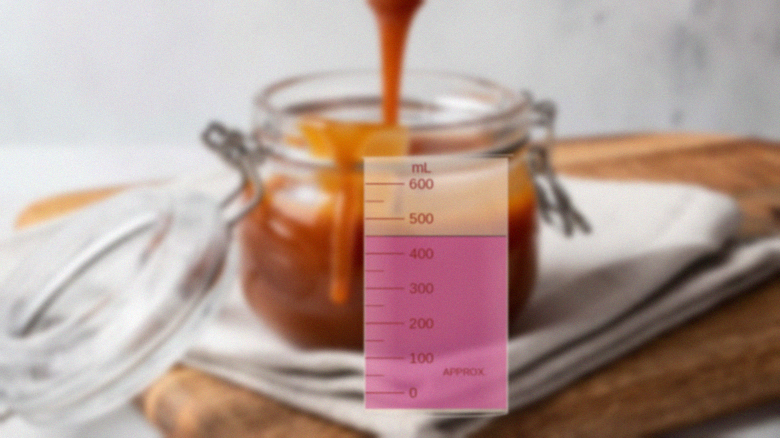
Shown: 450 mL
